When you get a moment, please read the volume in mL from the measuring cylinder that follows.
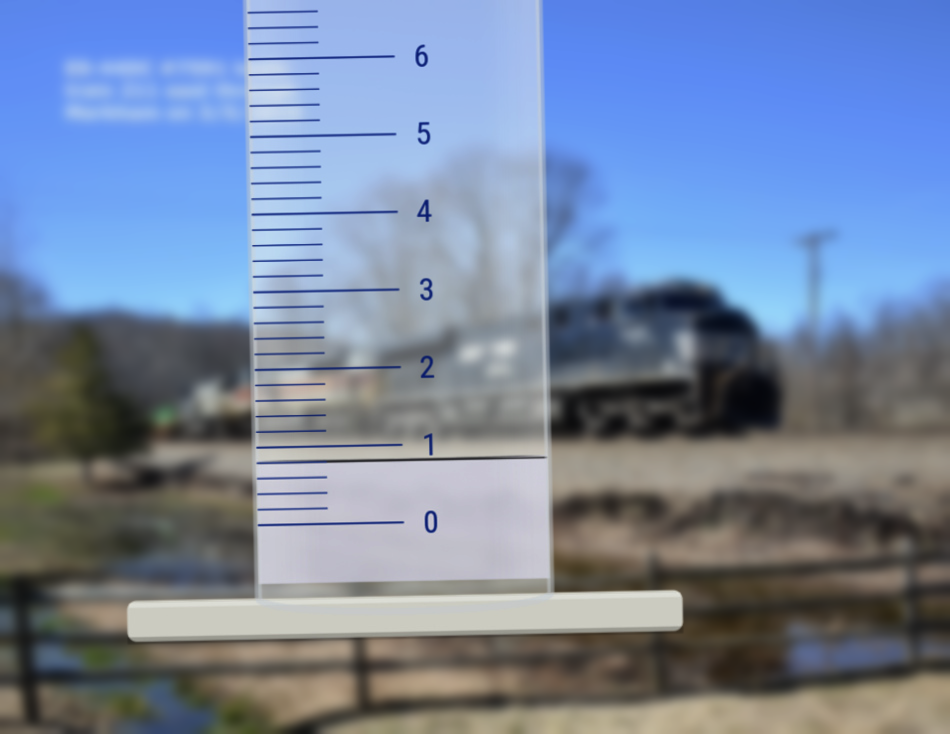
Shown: 0.8 mL
